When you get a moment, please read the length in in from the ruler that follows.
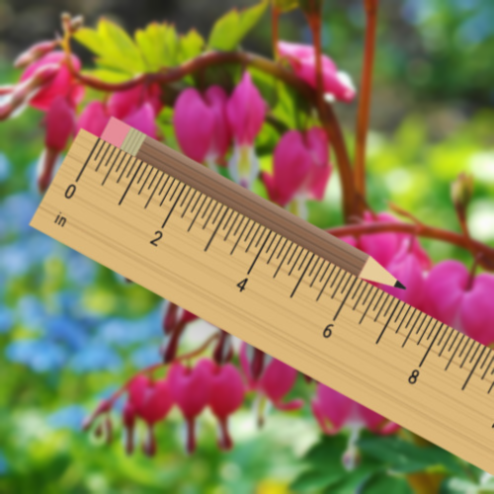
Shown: 7 in
